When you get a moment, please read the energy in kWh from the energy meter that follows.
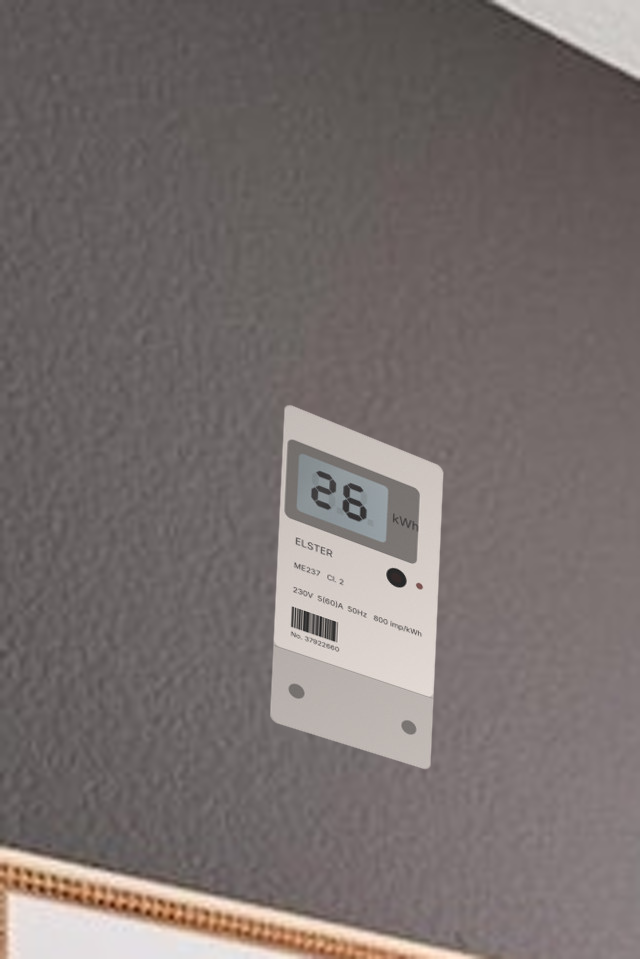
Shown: 26 kWh
